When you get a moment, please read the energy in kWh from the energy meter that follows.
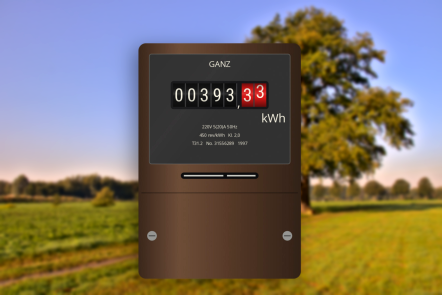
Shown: 393.33 kWh
